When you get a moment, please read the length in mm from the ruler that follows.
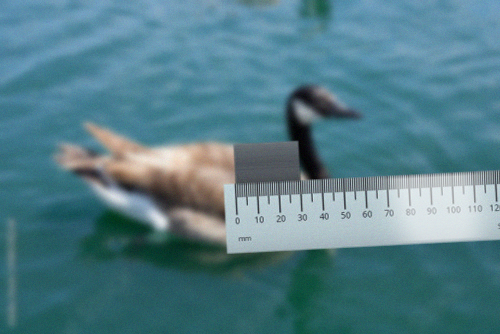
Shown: 30 mm
